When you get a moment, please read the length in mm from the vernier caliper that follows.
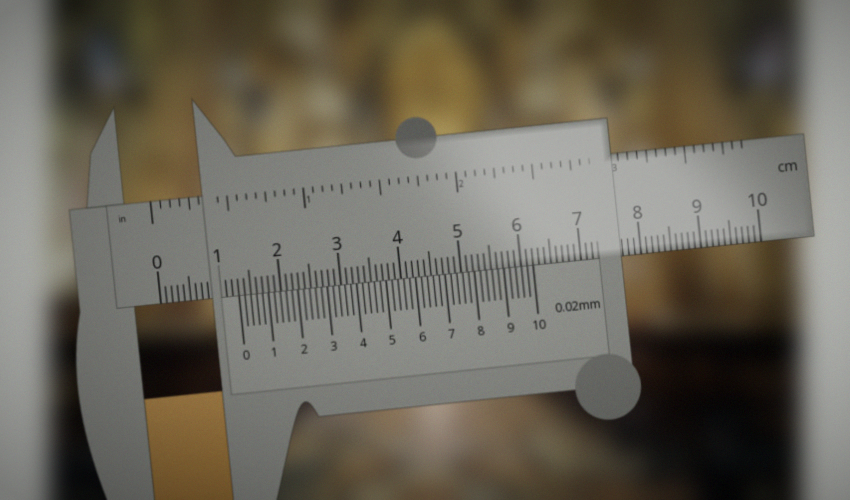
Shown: 13.0 mm
